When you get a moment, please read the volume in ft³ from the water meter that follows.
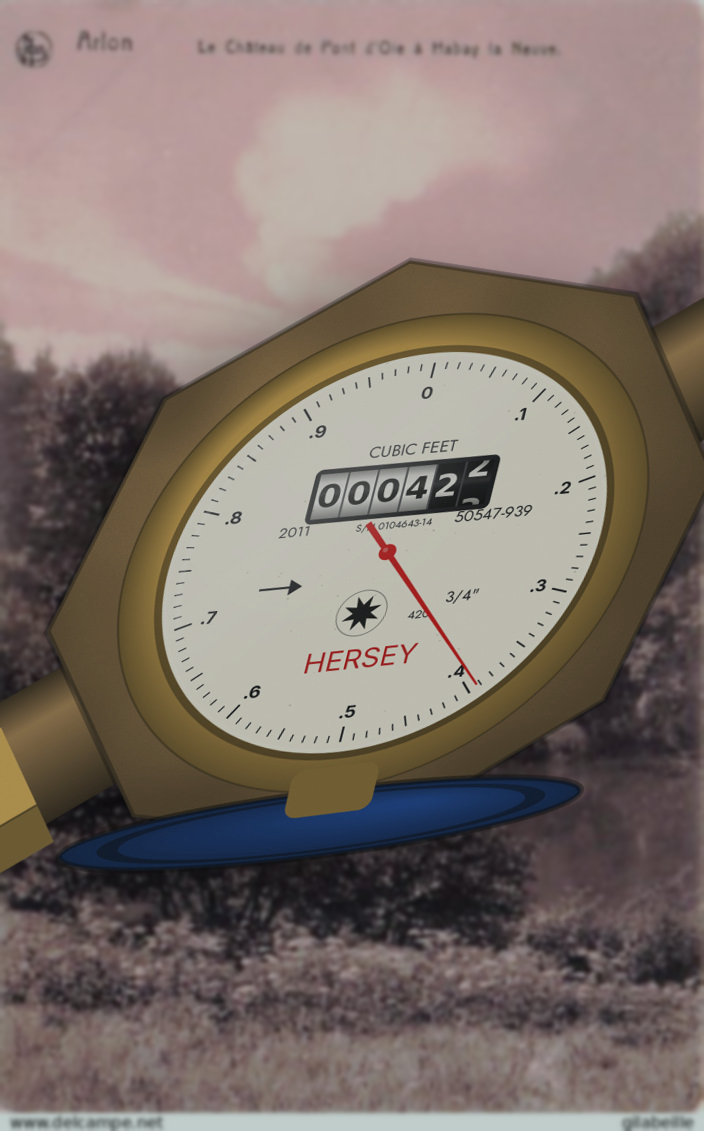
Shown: 422.39 ft³
